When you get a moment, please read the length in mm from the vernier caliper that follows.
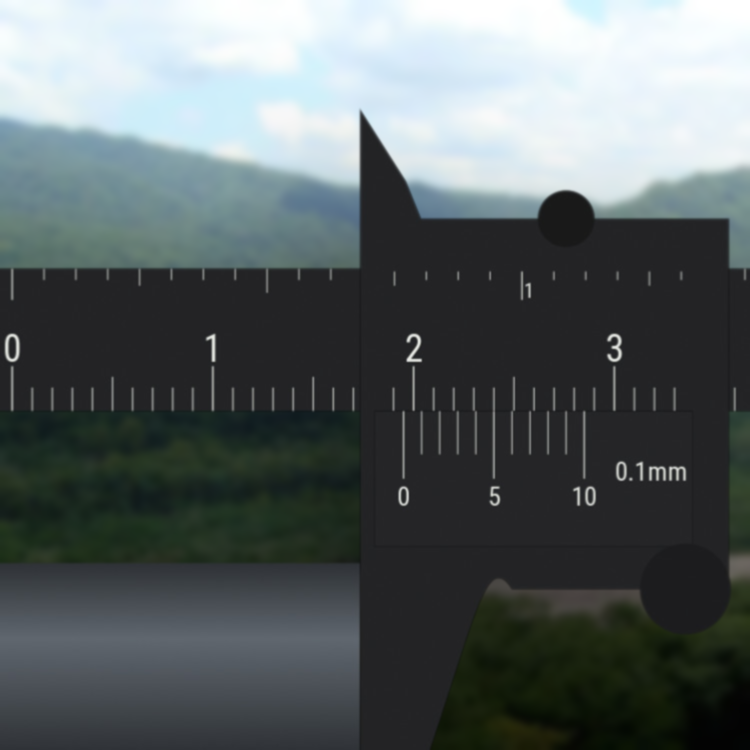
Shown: 19.5 mm
